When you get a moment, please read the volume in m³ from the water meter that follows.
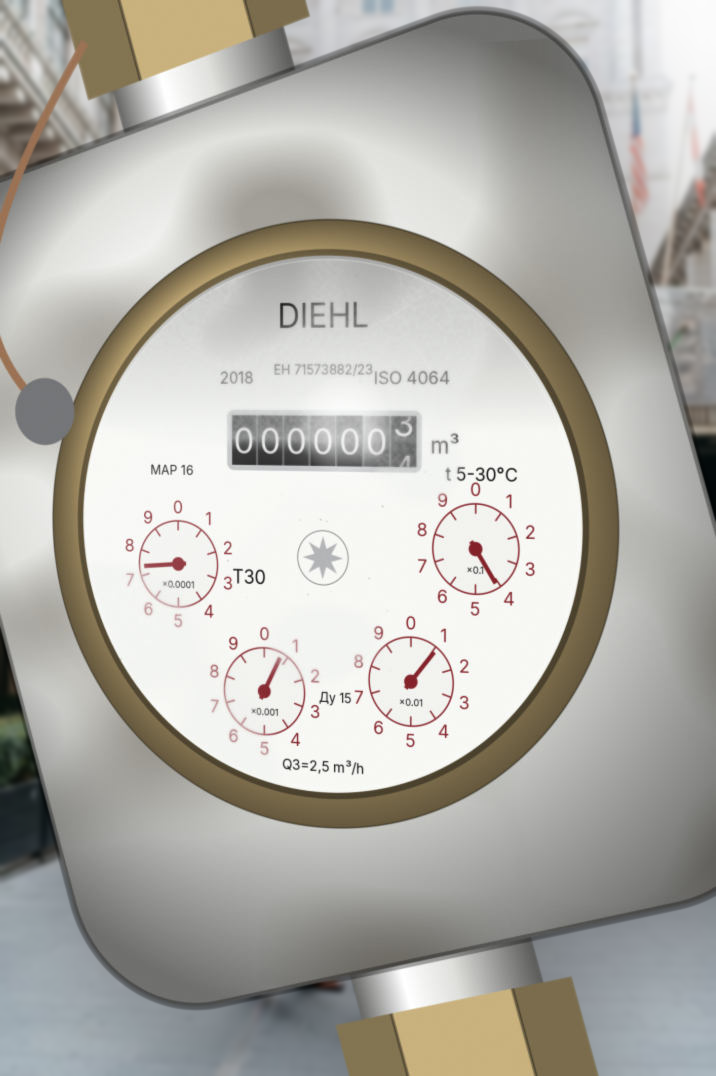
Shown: 3.4107 m³
